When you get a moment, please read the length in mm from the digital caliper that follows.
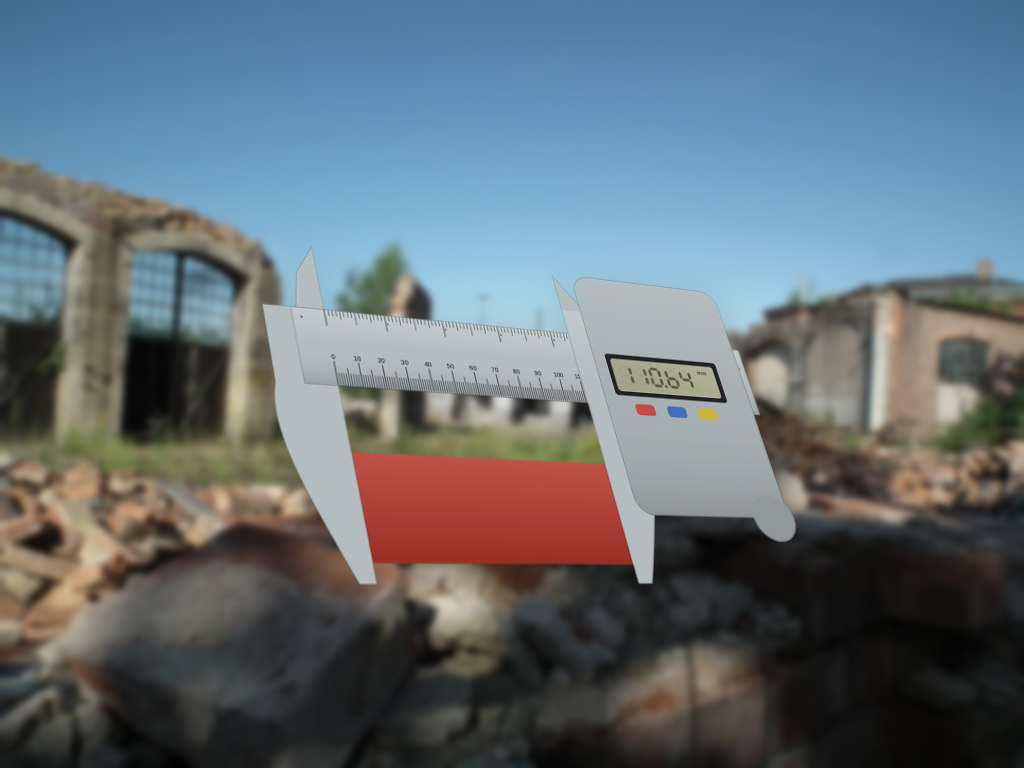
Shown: 110.64 mm
